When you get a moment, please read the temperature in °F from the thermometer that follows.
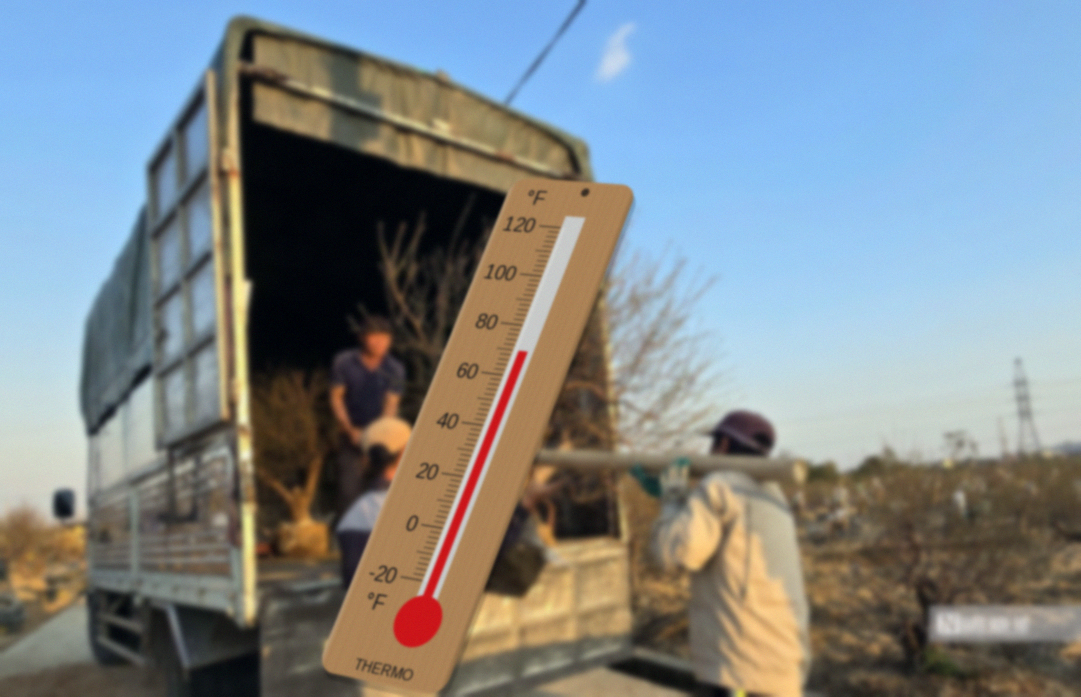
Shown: 70 °F
